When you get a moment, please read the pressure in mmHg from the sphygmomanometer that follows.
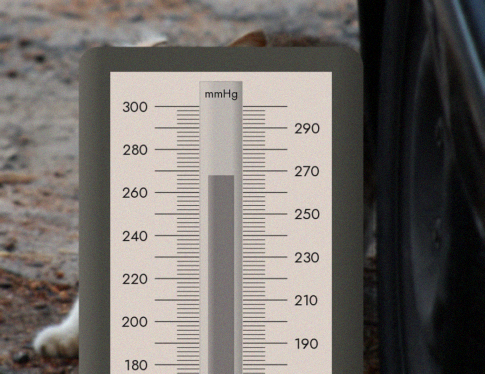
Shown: 268 mmHg
